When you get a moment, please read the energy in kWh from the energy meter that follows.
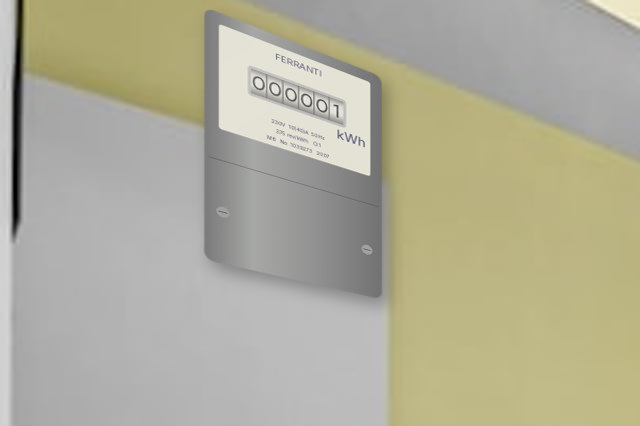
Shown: 1 kWh
